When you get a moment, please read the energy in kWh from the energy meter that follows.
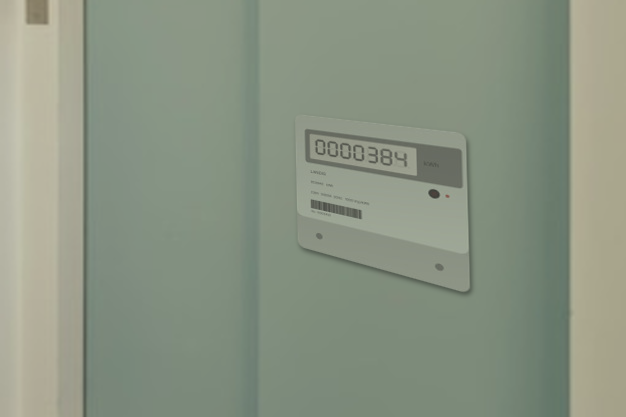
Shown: 384 kWh
